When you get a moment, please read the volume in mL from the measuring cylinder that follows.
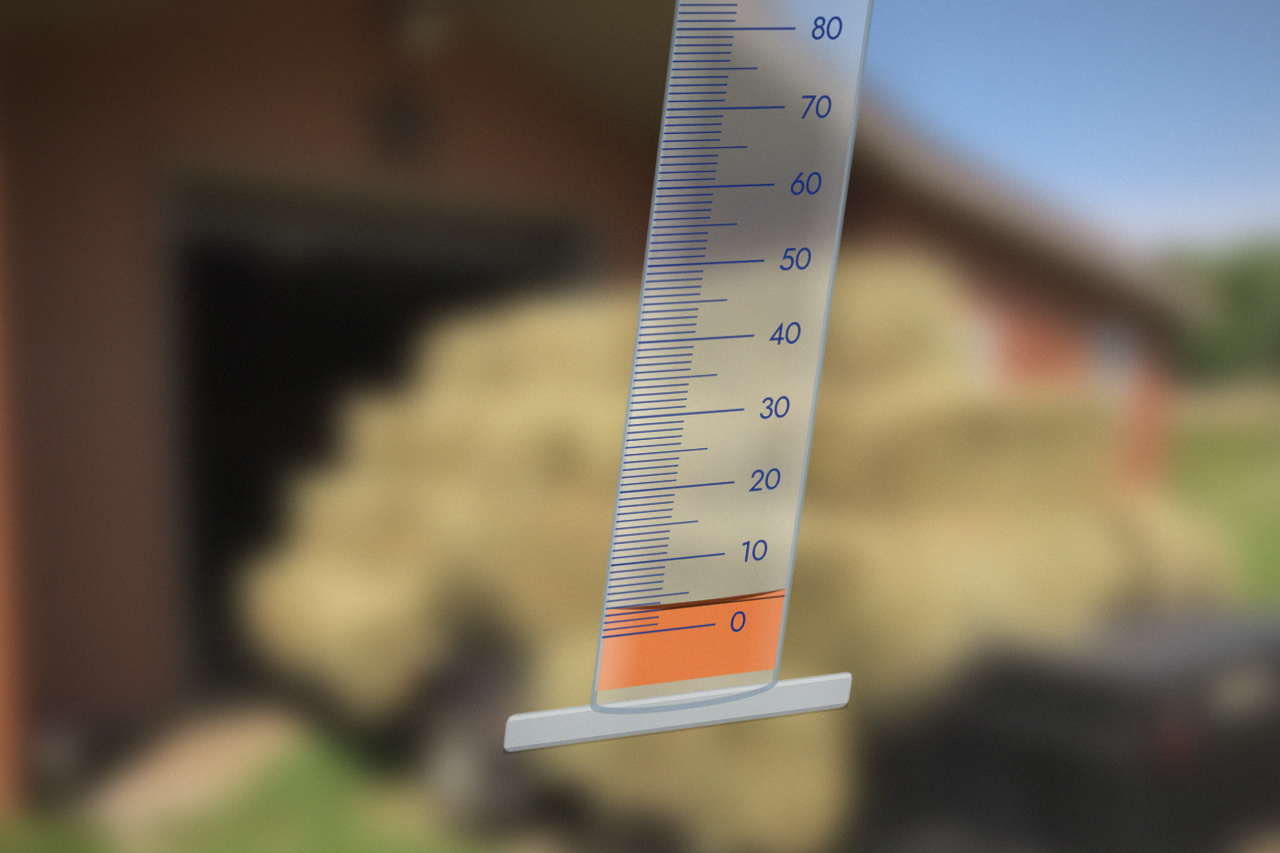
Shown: 3 mL
